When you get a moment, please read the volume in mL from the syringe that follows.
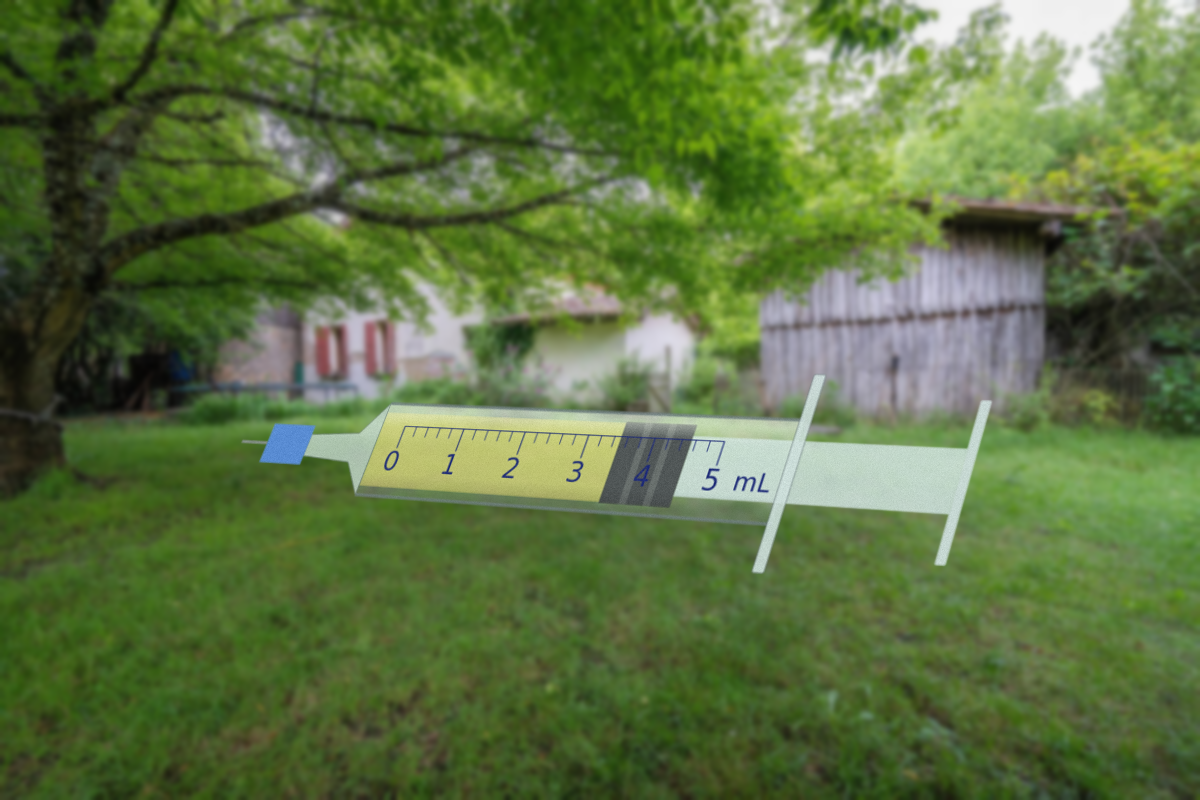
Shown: 3.5 mL
